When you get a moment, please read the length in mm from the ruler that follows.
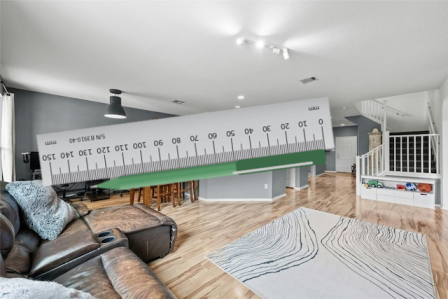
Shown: 130 mm
